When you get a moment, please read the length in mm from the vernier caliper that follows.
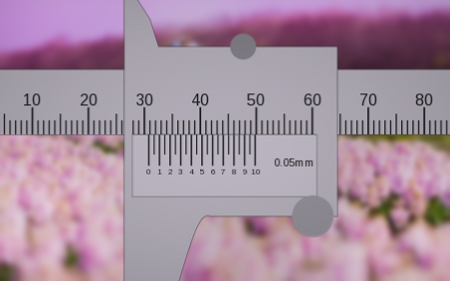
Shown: 30.8 mm
